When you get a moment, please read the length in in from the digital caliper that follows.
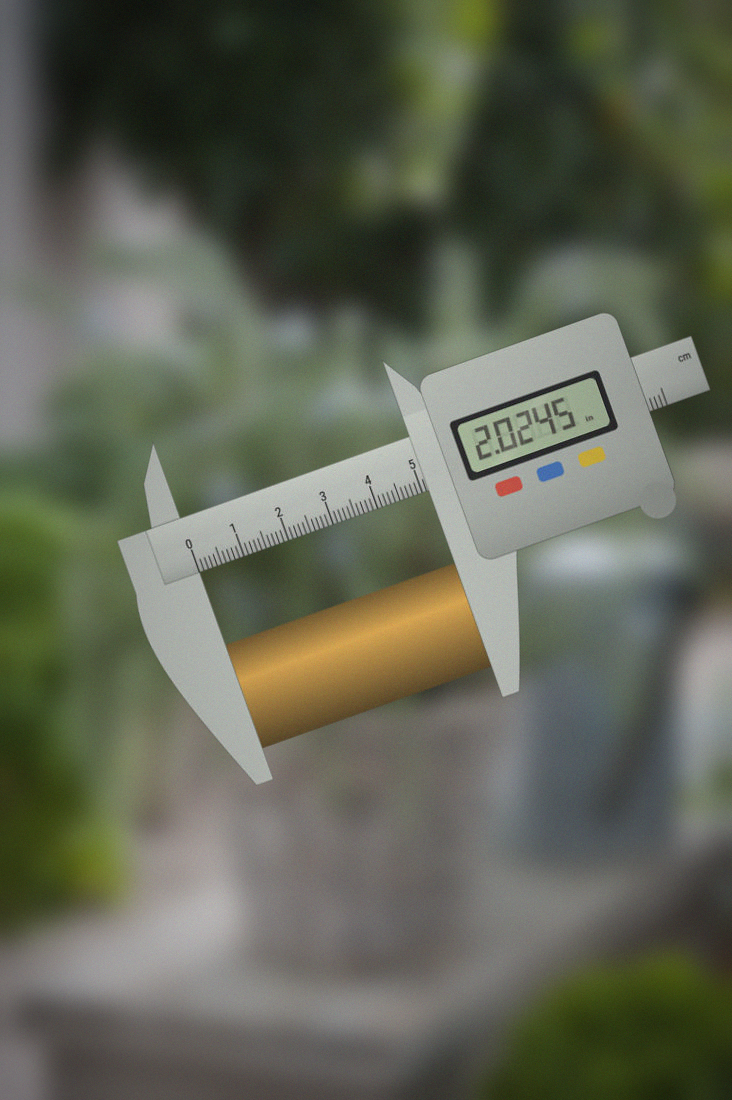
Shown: 2.0245 in
